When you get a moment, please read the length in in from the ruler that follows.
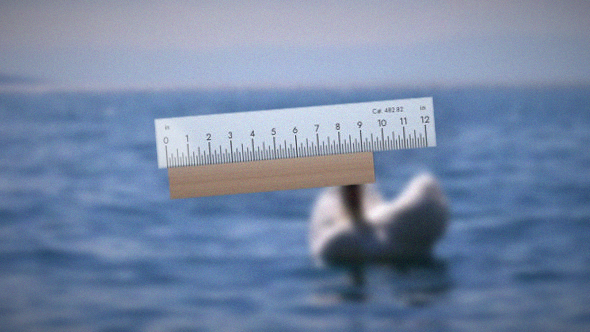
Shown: 9.5 in
